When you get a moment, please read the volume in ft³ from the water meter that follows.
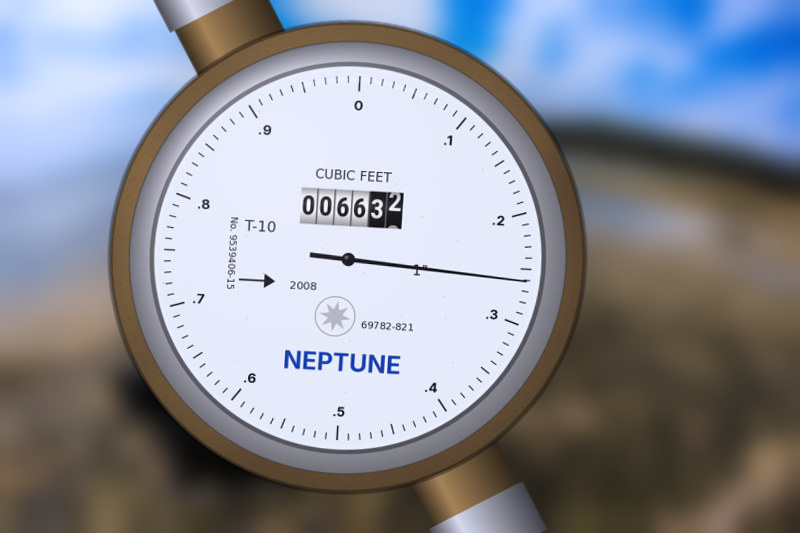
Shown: 6632.26 ft³
